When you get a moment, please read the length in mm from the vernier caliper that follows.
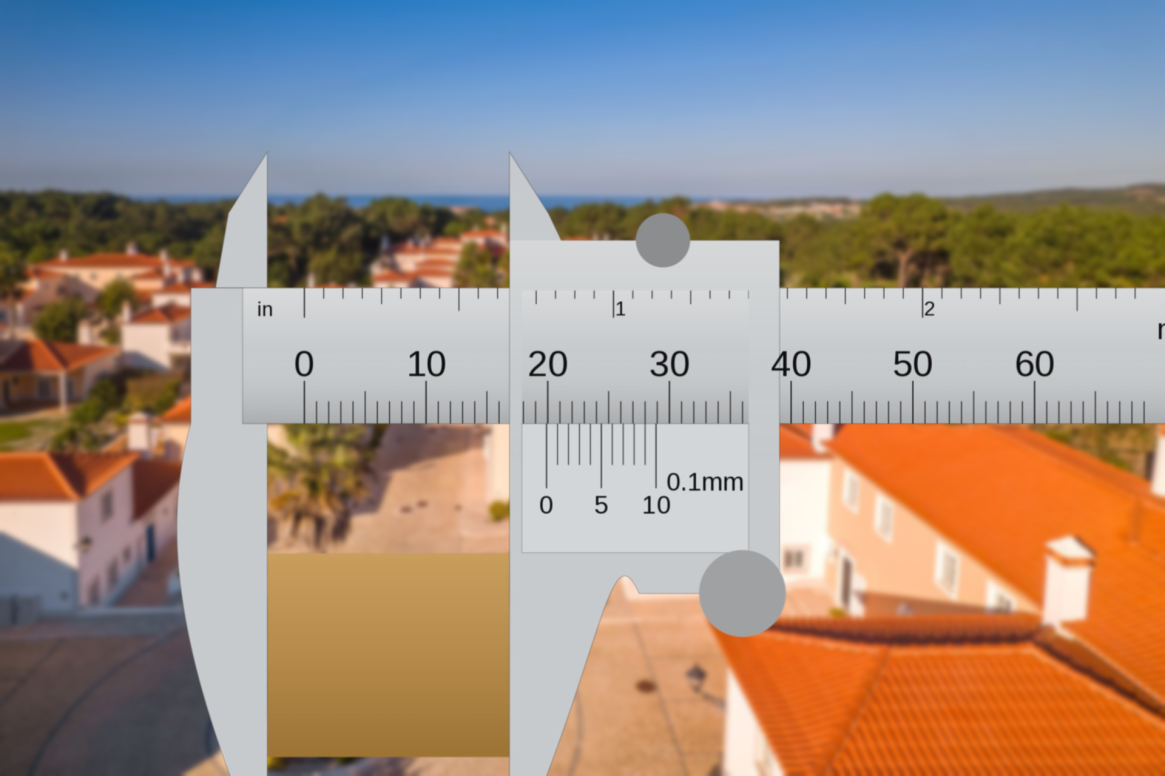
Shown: 19.9 mm
